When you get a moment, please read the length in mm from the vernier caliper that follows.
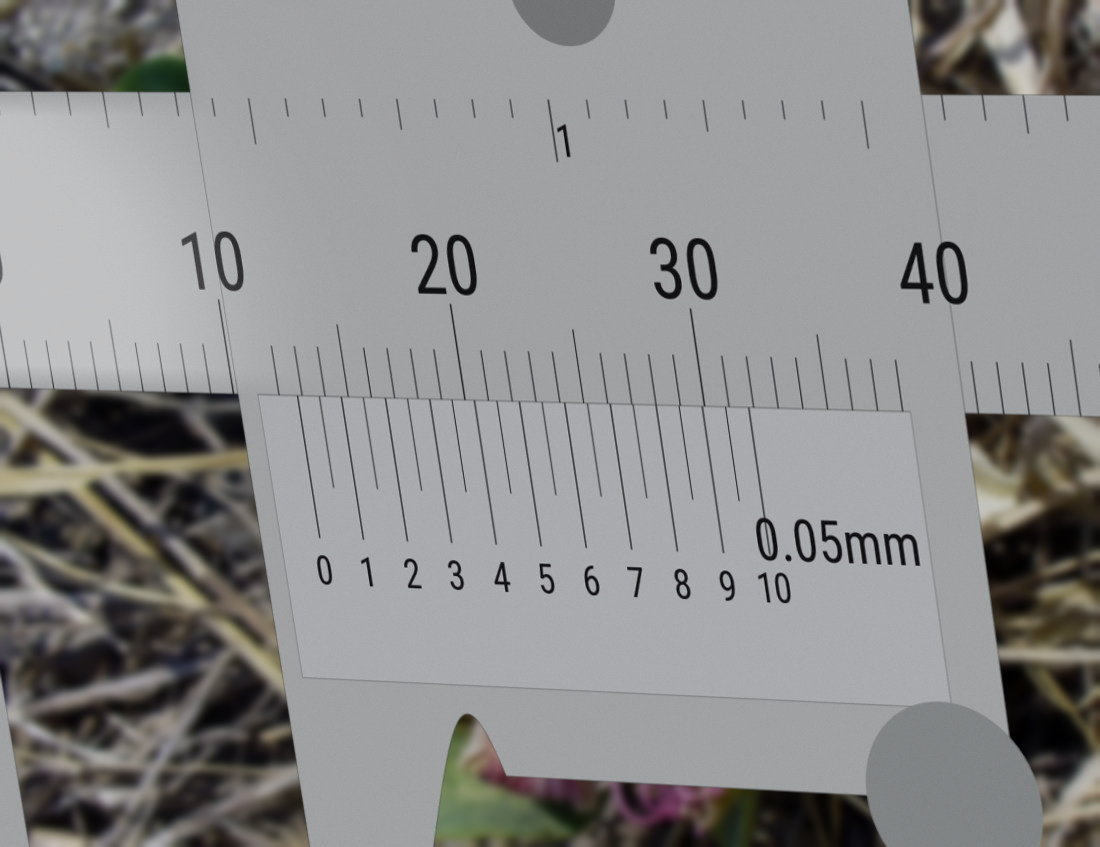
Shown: 12.8 mm
